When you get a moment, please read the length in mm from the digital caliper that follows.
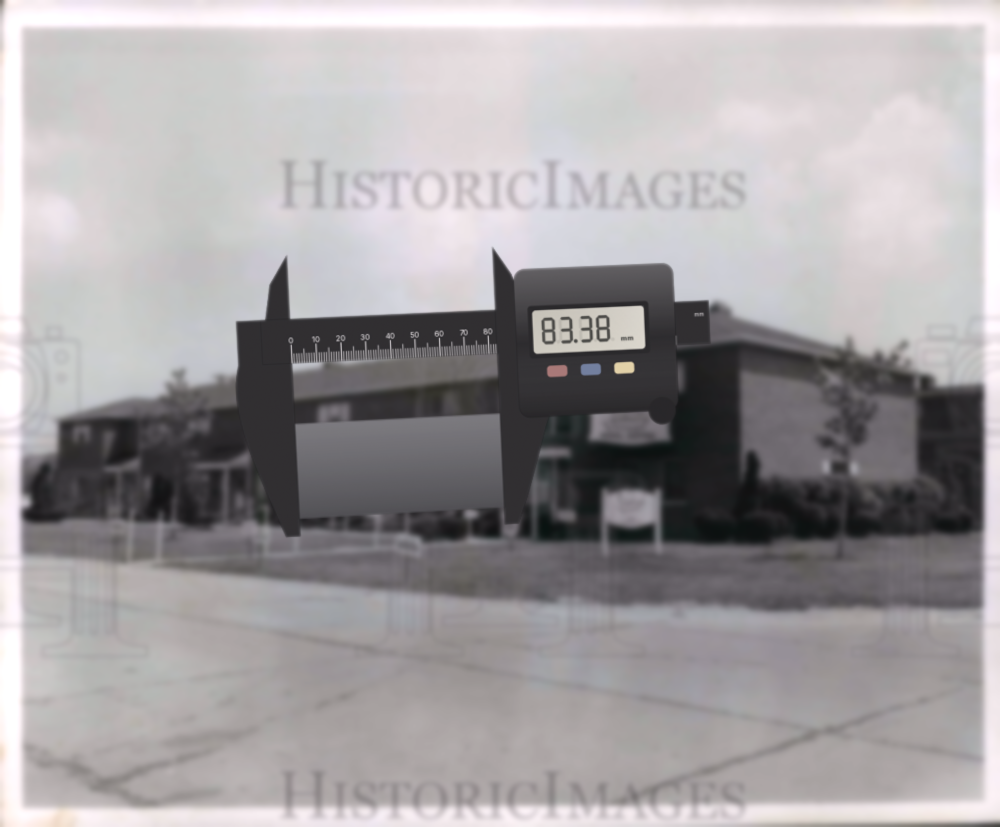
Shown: 83.38 mm
